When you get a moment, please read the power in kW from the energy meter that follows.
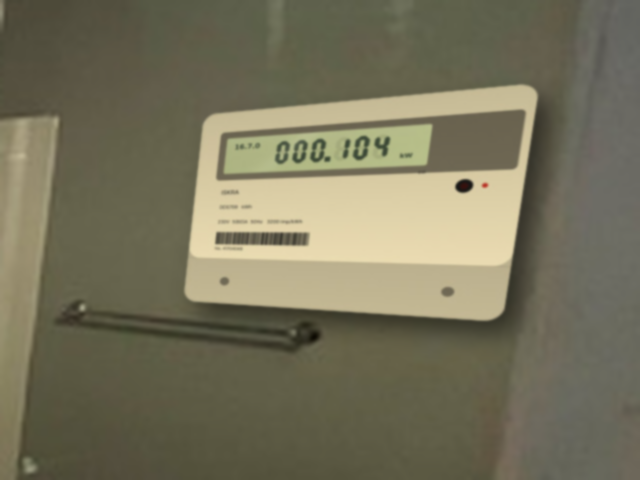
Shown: 0.104 kW
